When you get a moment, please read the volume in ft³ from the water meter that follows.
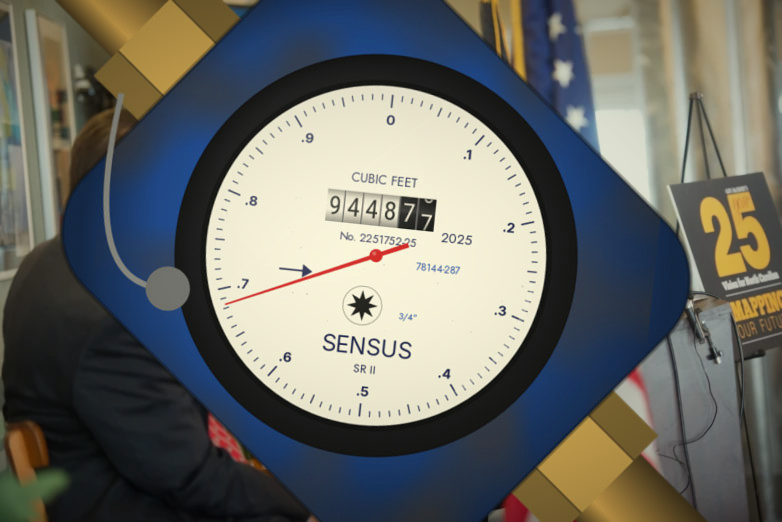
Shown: 944876.68 ft³
